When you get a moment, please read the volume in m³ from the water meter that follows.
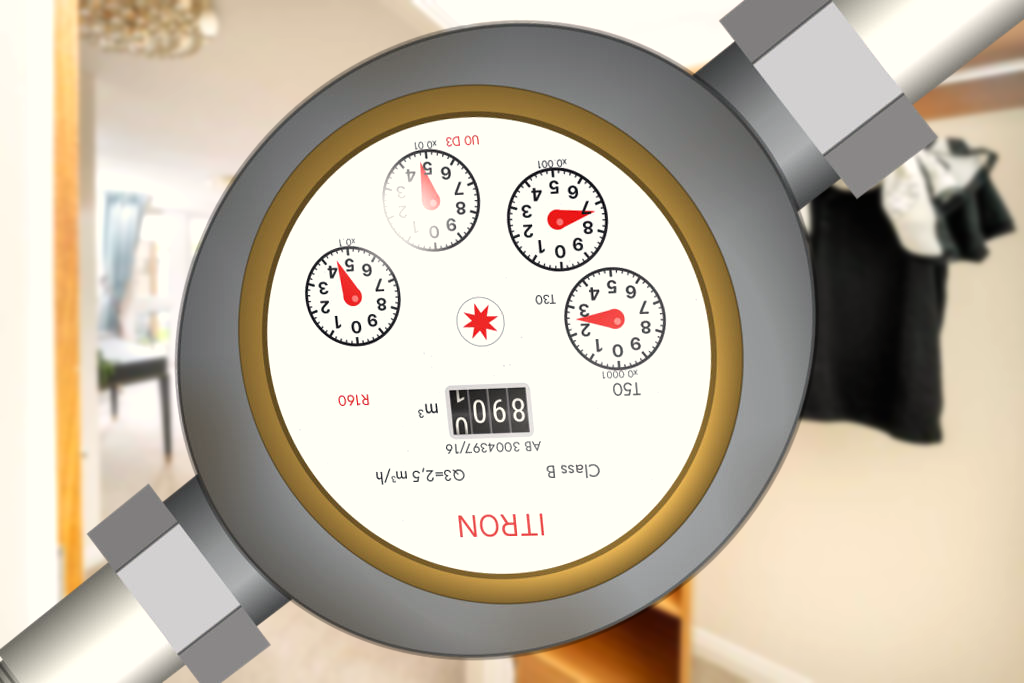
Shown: 8900.4472 m³
